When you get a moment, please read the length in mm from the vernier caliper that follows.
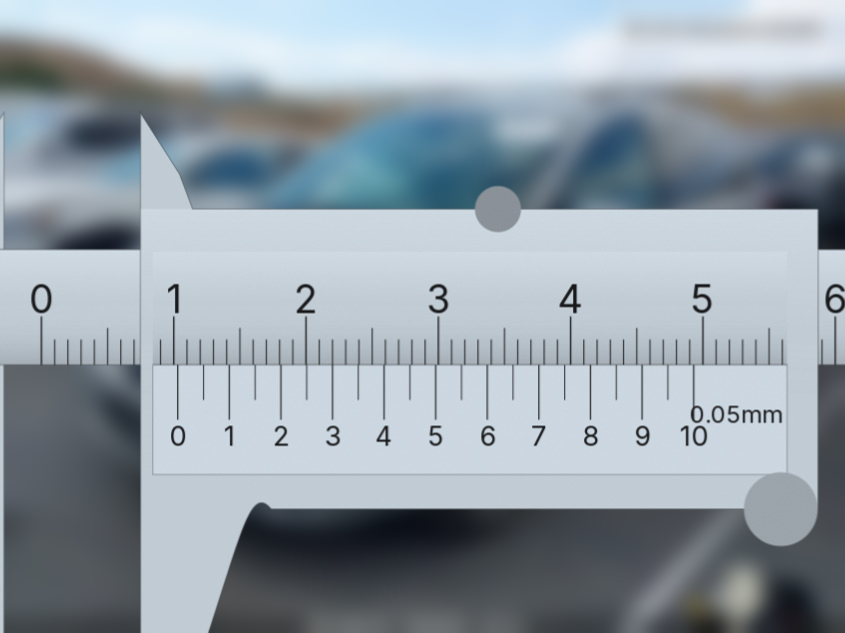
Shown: 10.3 mm
